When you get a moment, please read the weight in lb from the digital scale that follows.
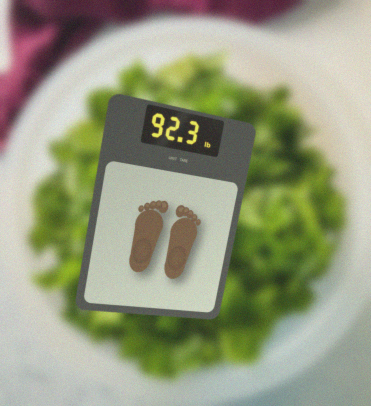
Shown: 92.3 lb
